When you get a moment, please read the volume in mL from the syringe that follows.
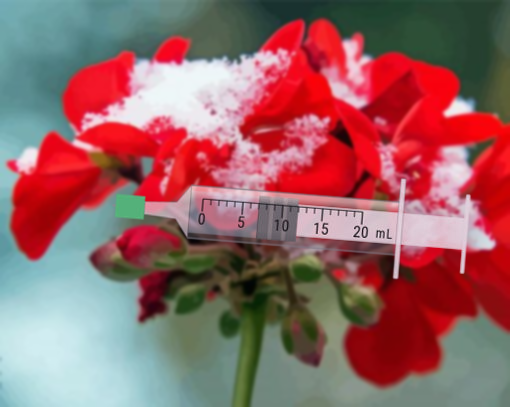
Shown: 7 mL
